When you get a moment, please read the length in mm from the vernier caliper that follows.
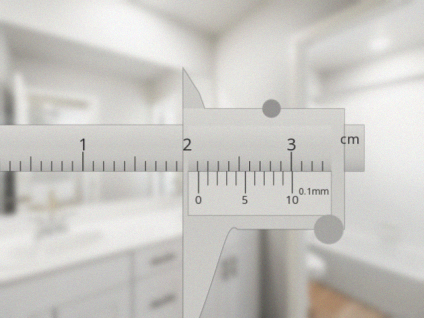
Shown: 21.1 mm
